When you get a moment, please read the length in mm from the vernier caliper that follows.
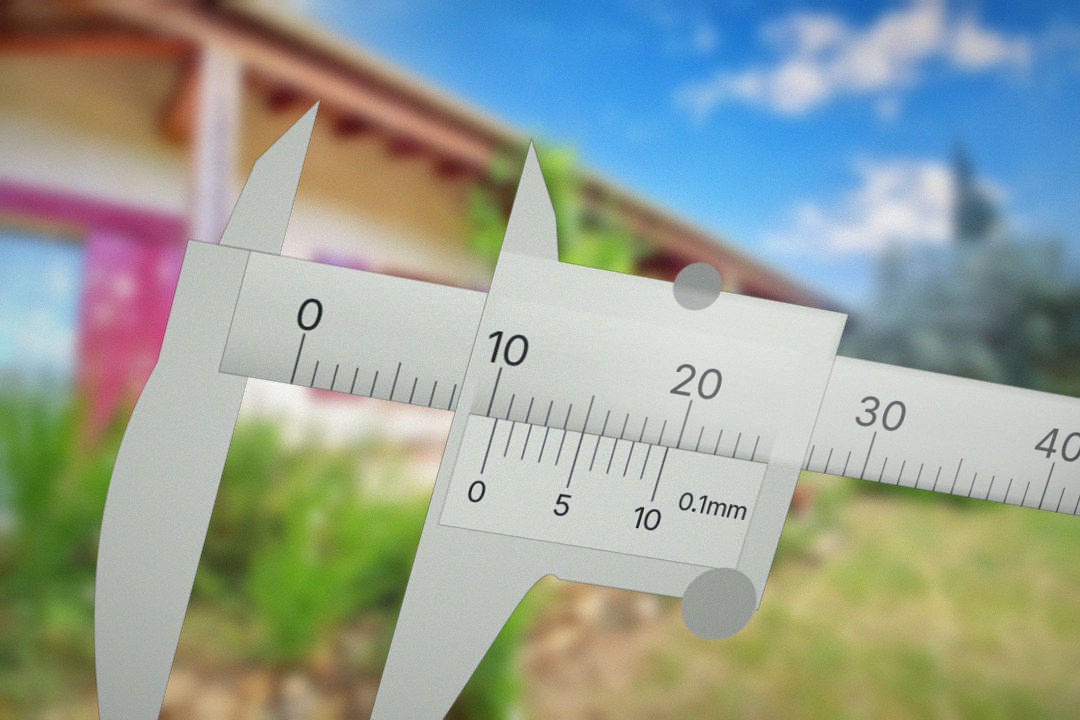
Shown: 10.5 mm
